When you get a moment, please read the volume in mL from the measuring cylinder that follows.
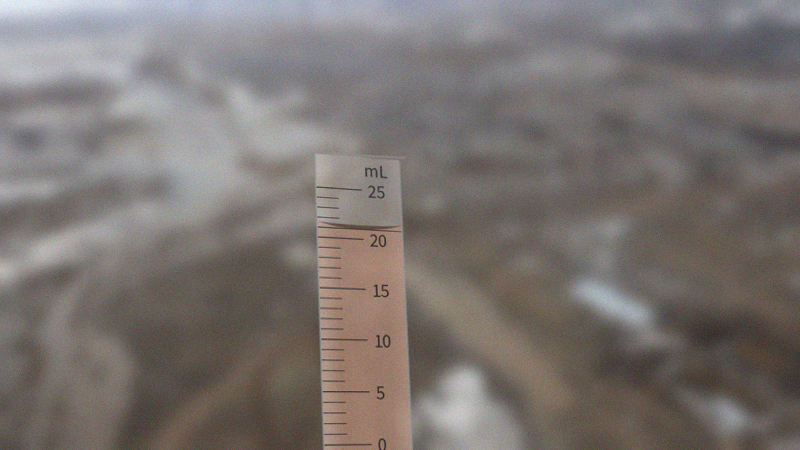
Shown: 21 mL
